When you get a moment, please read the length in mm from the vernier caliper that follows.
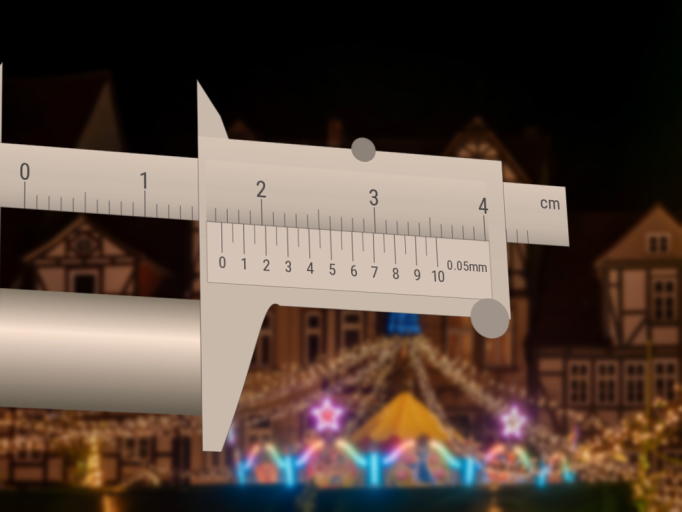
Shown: 16.5 mm
